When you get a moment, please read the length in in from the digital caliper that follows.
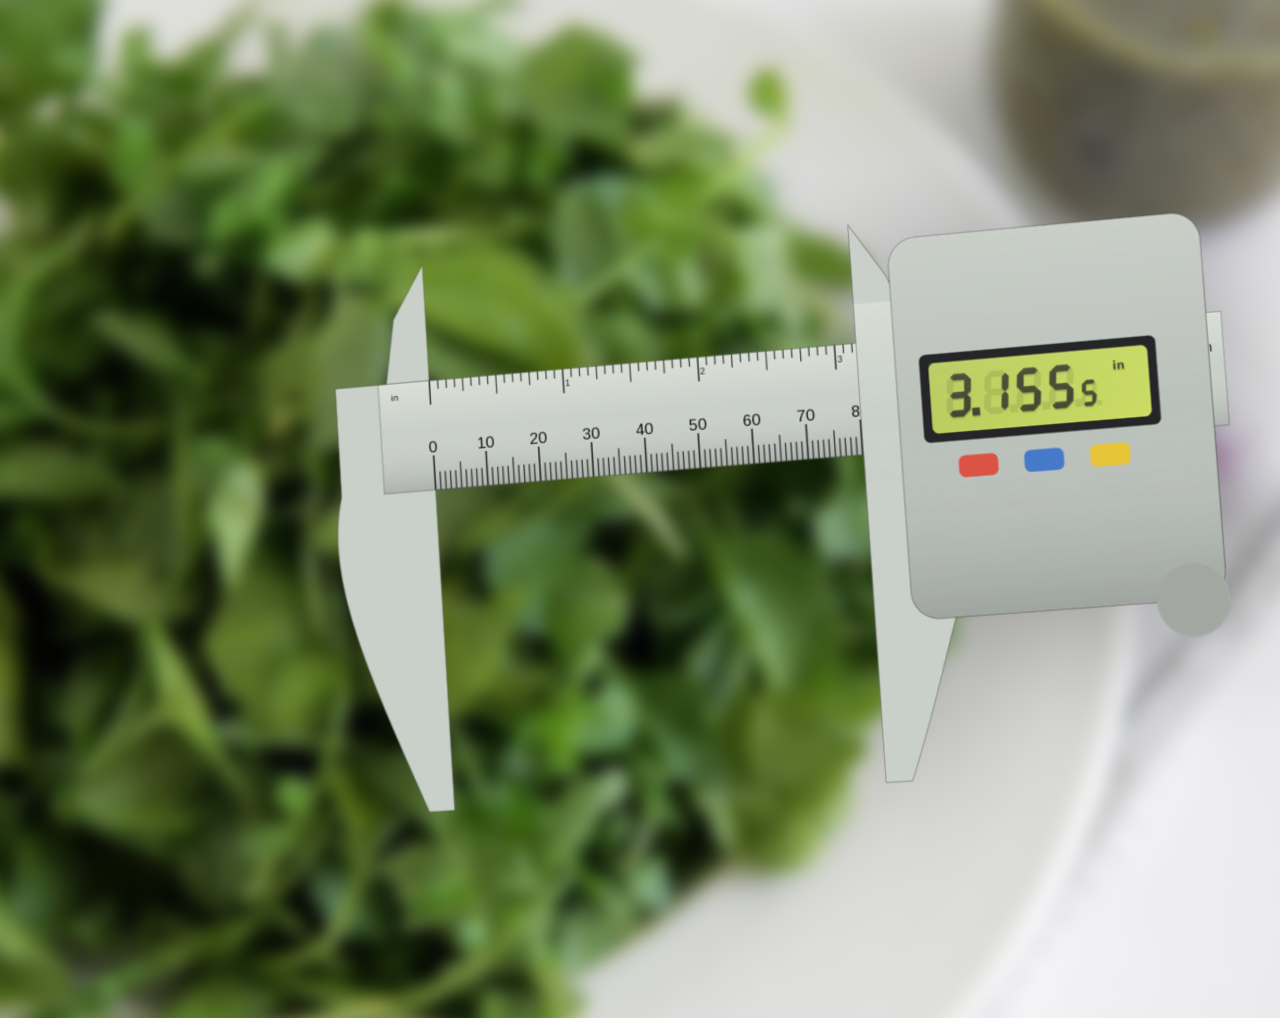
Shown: 3.1555 in
